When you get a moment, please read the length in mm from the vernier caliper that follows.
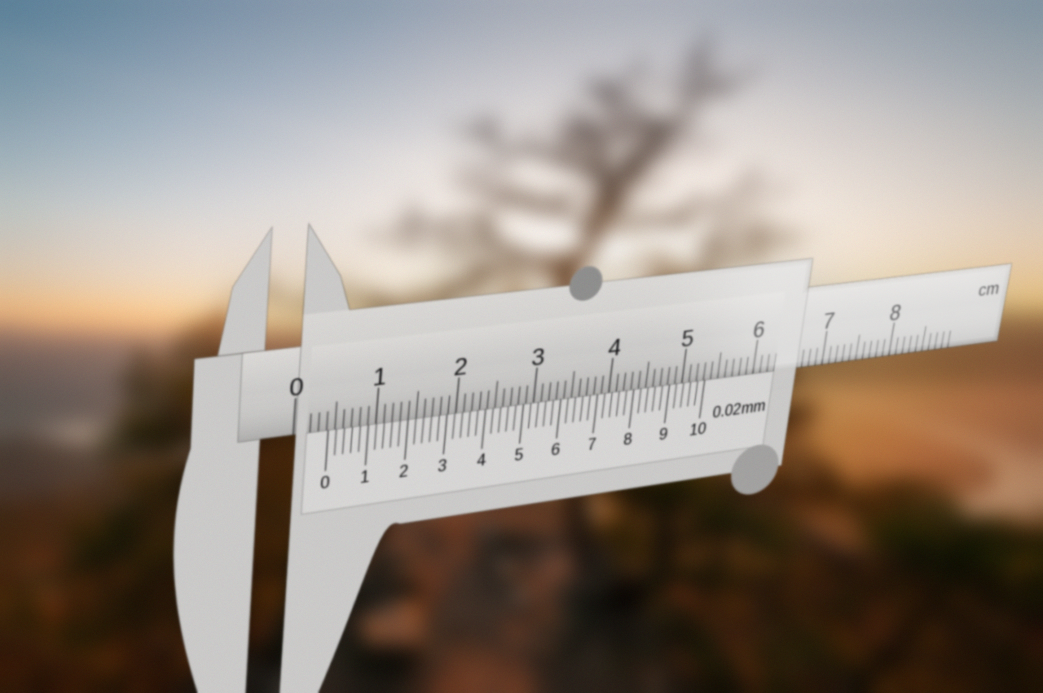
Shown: 4.2 mm
